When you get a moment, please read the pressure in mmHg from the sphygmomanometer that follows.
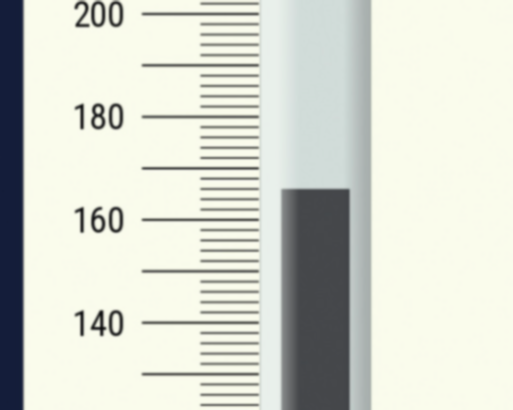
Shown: 166 mmHg
